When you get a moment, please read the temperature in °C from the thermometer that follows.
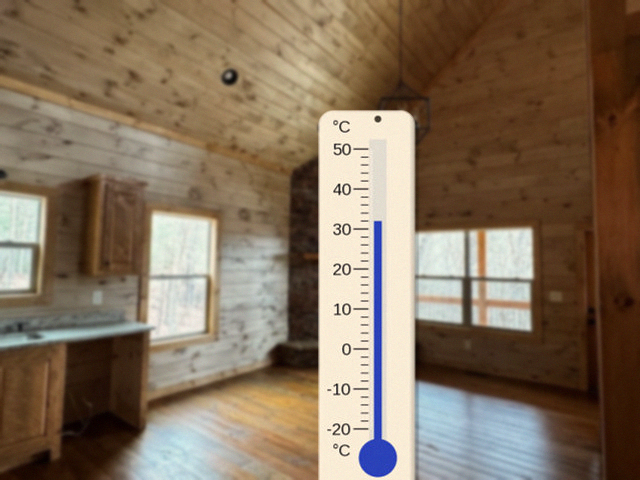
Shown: 32 °C
